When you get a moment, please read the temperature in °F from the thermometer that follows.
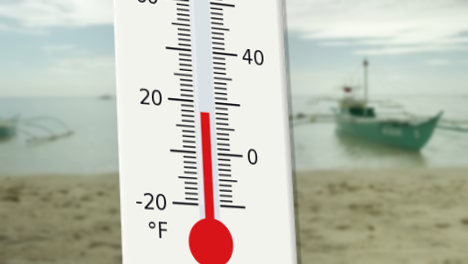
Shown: 16 °F
